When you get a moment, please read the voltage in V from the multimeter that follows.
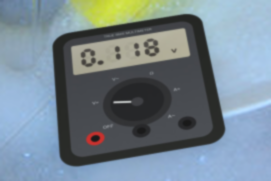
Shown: 0.118 V
